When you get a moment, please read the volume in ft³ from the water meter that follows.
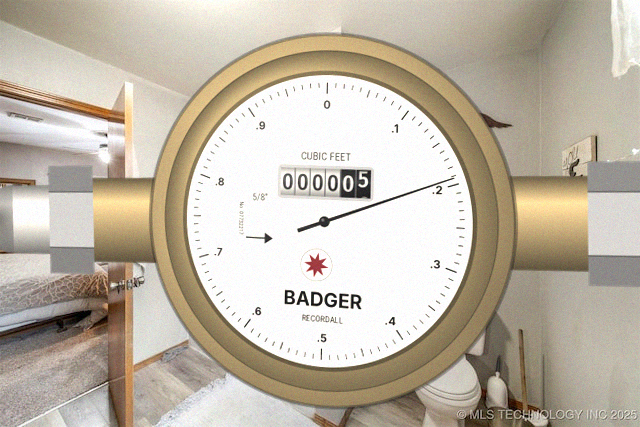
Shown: 5.19 ft³
